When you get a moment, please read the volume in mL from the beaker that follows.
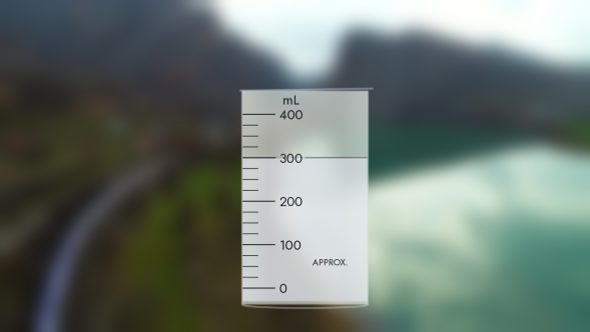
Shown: 300 mL
